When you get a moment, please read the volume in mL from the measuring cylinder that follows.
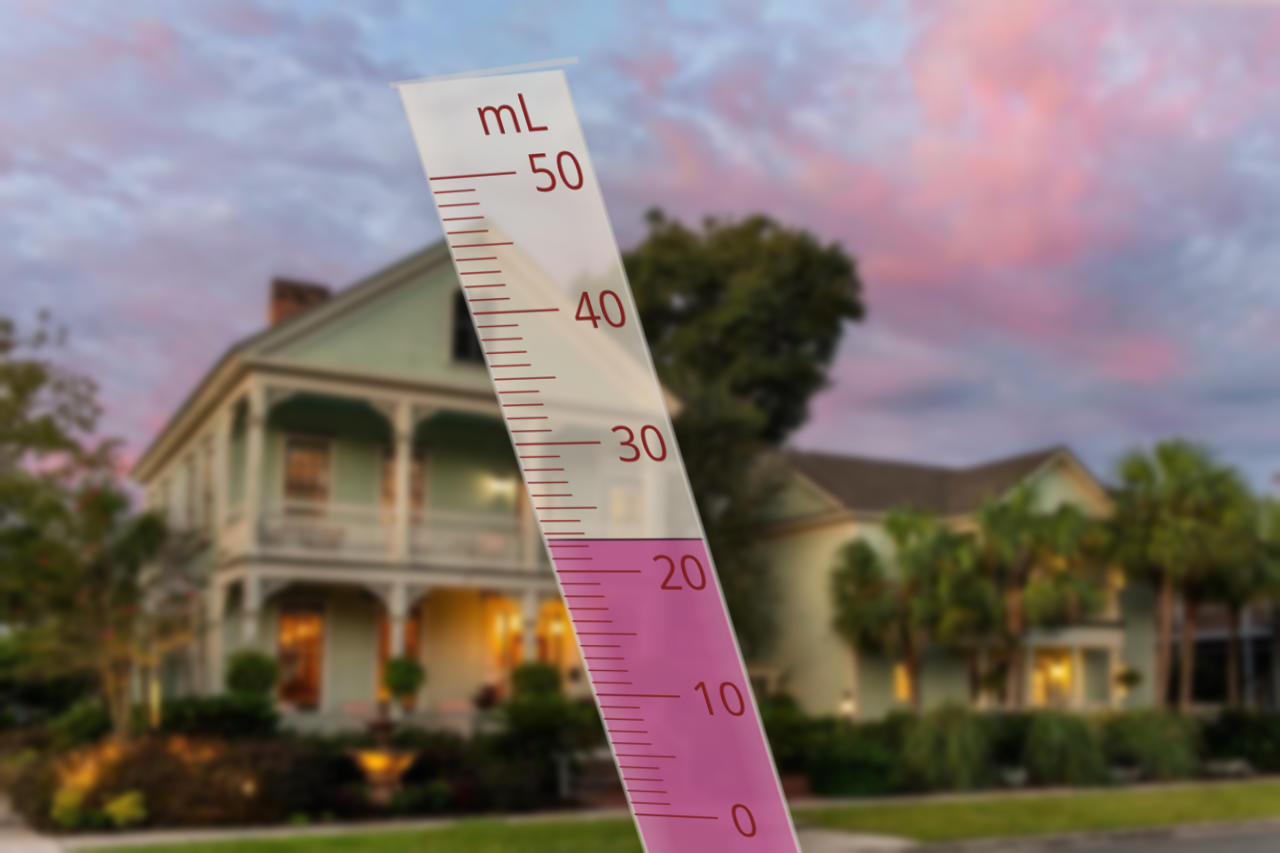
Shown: 22.5 mL
